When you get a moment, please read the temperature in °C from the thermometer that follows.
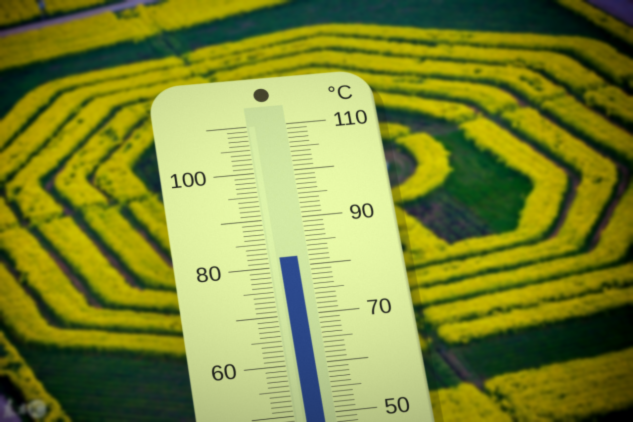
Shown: 82 °C
